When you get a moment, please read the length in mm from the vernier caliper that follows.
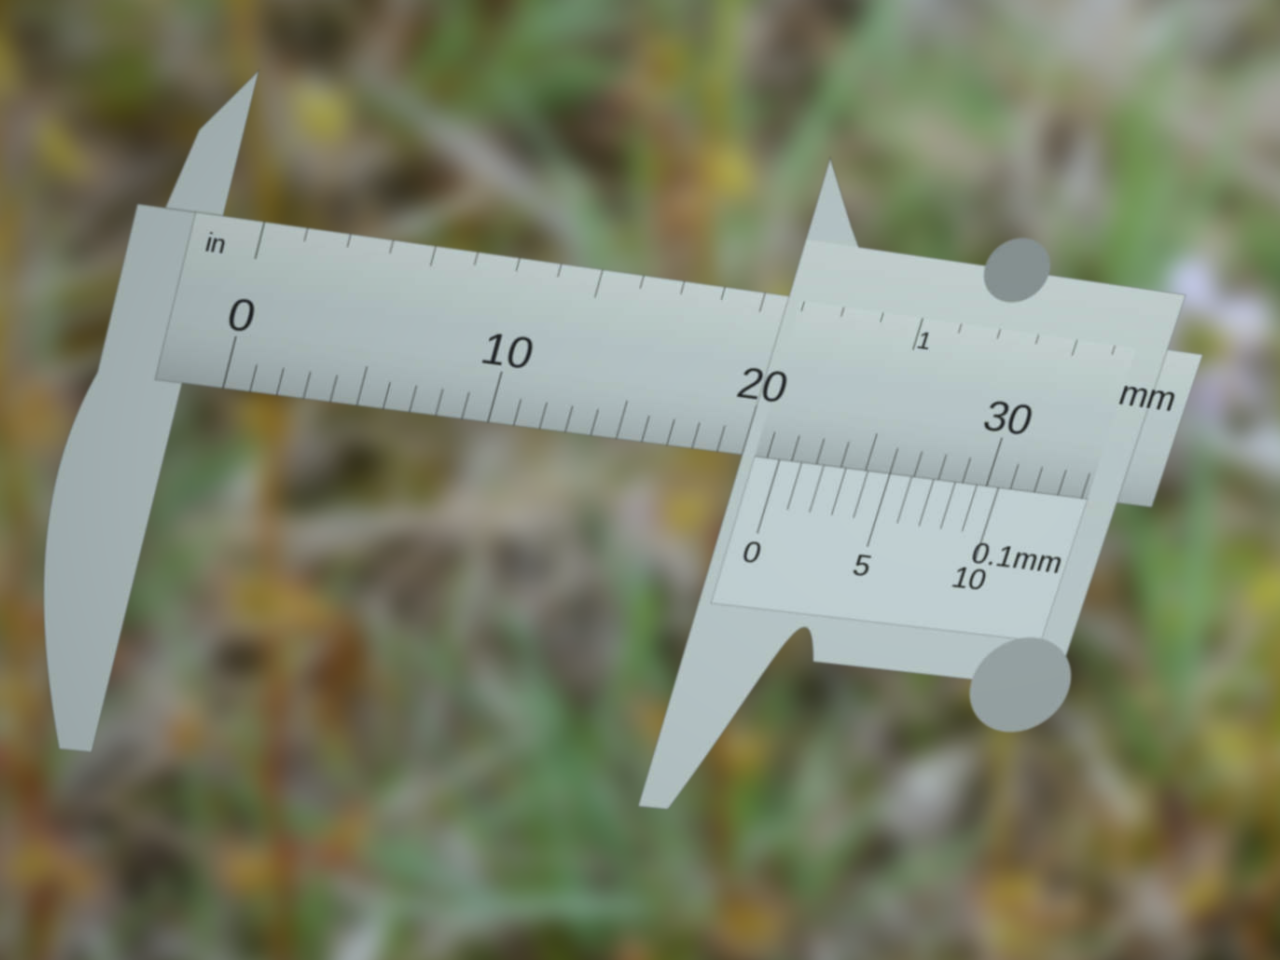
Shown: 21.5 mm
